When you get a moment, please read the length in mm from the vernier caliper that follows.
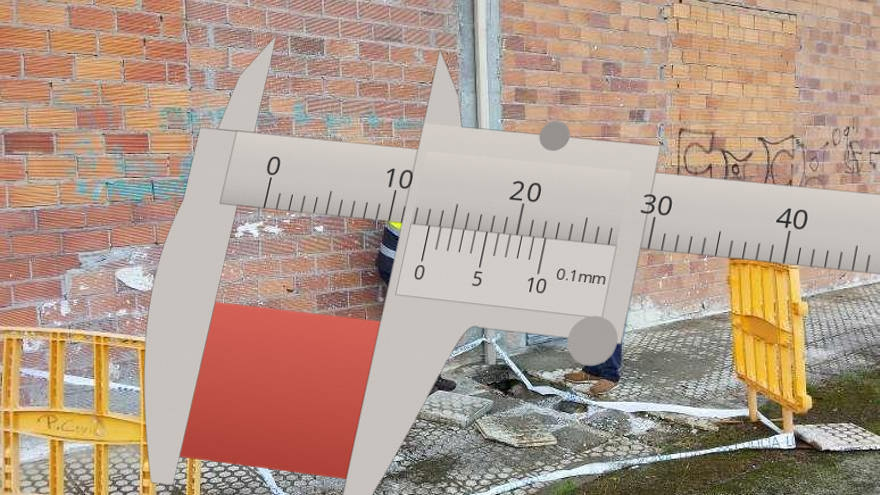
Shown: 13.2 mm
